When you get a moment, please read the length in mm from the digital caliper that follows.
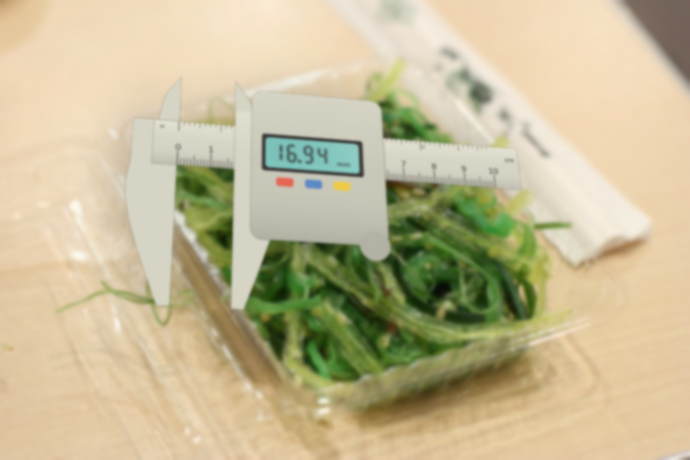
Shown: 16.94 mm
